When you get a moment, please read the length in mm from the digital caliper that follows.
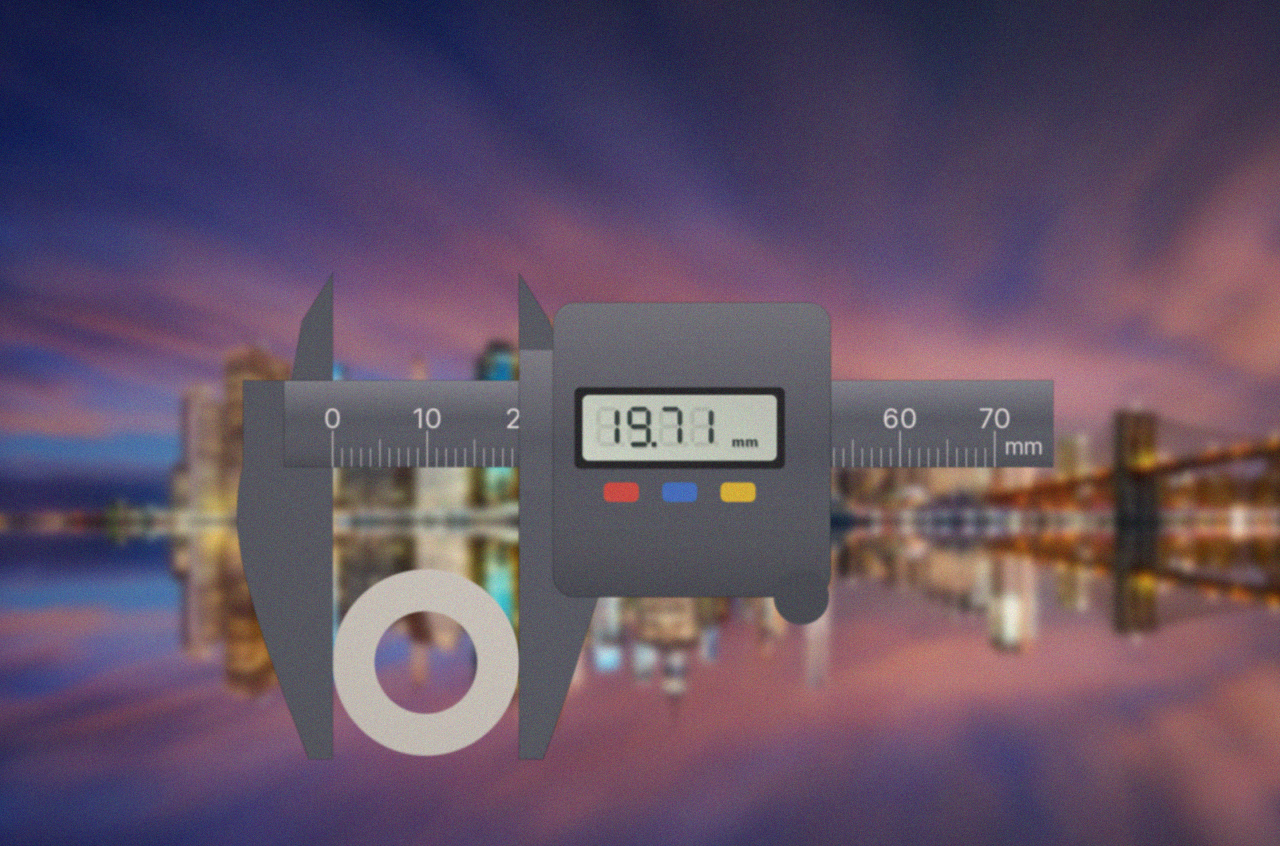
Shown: 19.71 mm
